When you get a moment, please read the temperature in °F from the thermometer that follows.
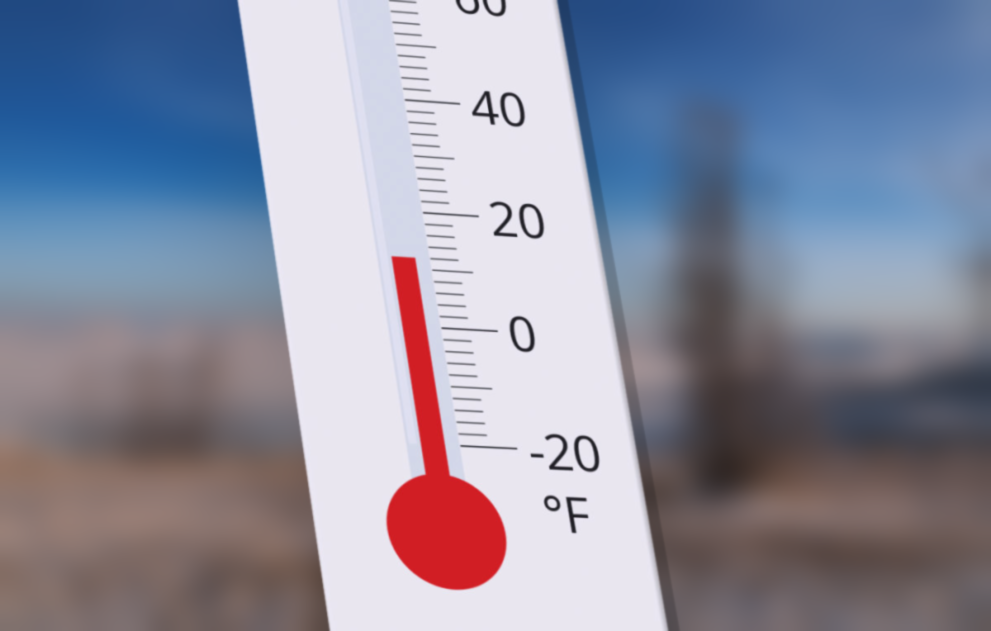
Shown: 12 °F
